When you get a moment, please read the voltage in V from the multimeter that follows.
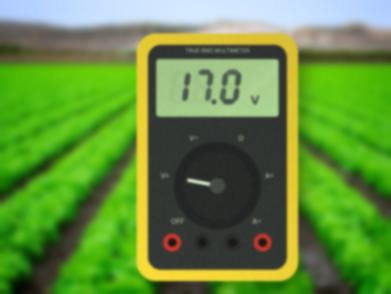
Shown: 17.0 V
